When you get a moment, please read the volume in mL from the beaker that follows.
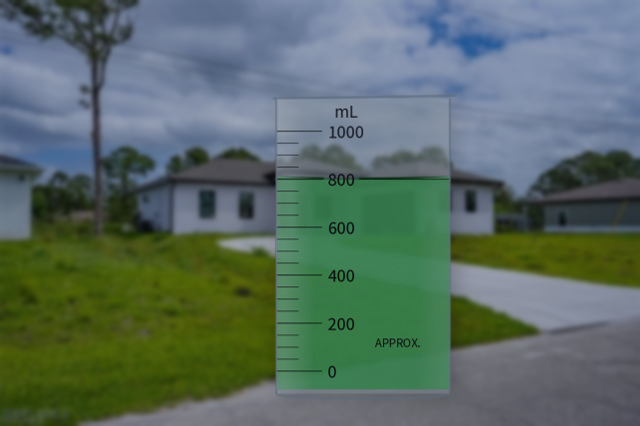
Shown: 800 mL
